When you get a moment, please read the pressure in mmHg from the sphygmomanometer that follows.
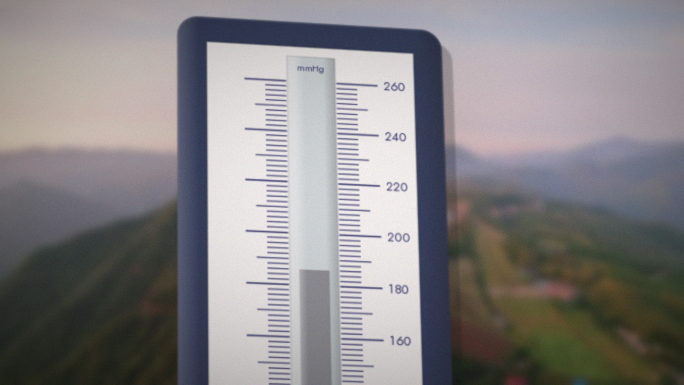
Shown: 186 mmHg
